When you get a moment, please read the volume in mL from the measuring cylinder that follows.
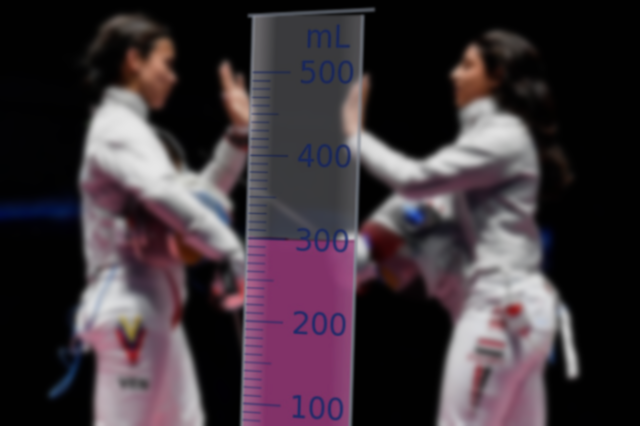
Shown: 300 mL
